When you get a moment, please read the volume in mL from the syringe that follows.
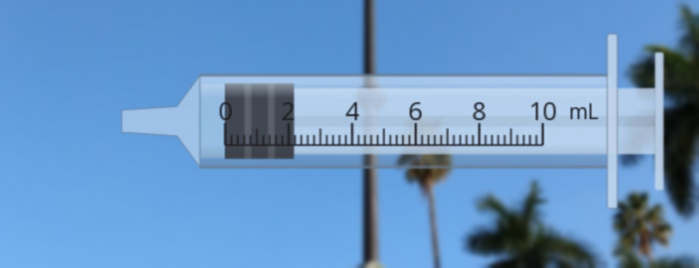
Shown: 0 mL
